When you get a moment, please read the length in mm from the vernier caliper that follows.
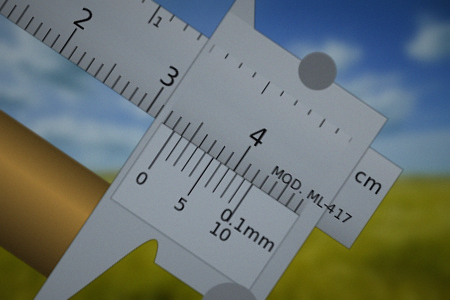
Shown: 33.2 mm
